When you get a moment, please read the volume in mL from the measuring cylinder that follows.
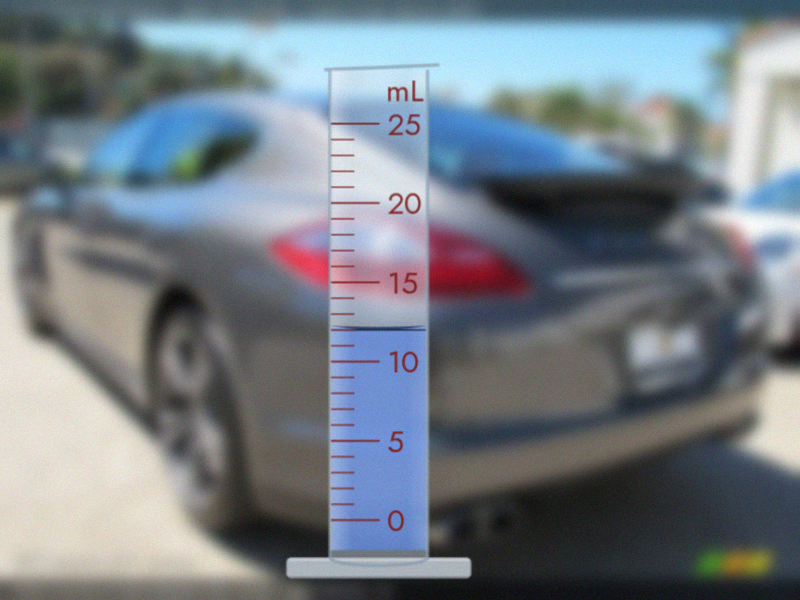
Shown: 12 mL
